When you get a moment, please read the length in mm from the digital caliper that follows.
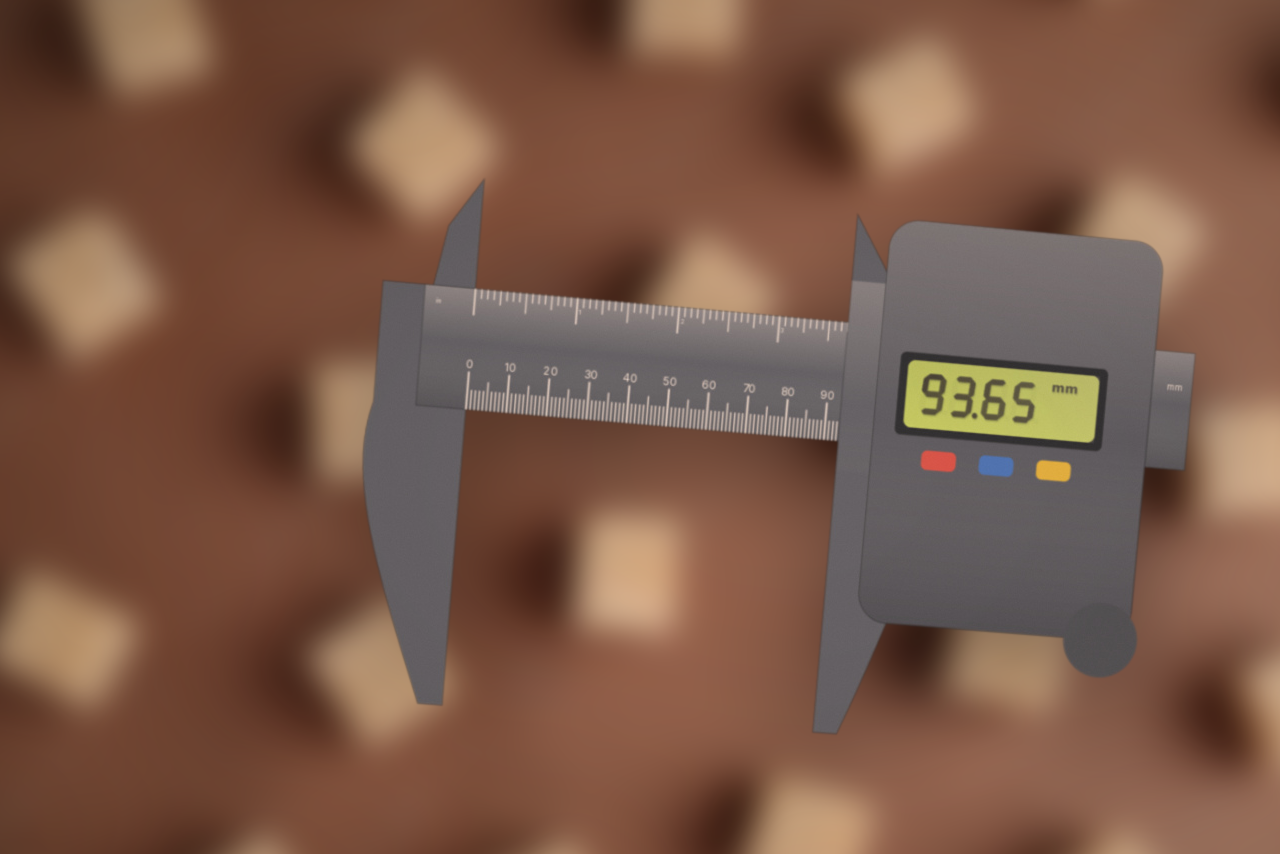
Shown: 93.65 mm
